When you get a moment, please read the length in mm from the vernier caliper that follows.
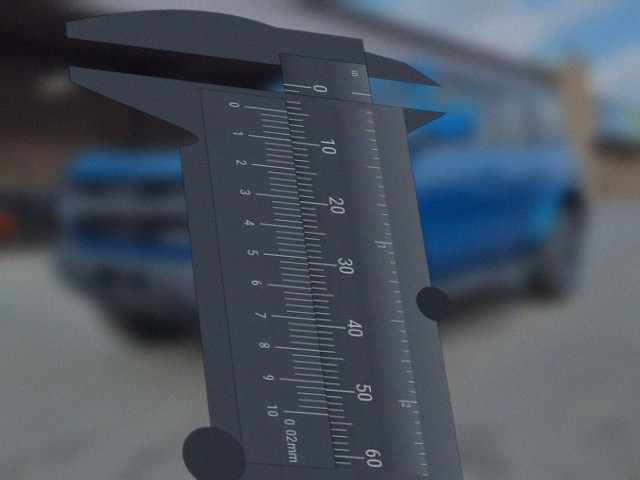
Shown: 4.8 mm
